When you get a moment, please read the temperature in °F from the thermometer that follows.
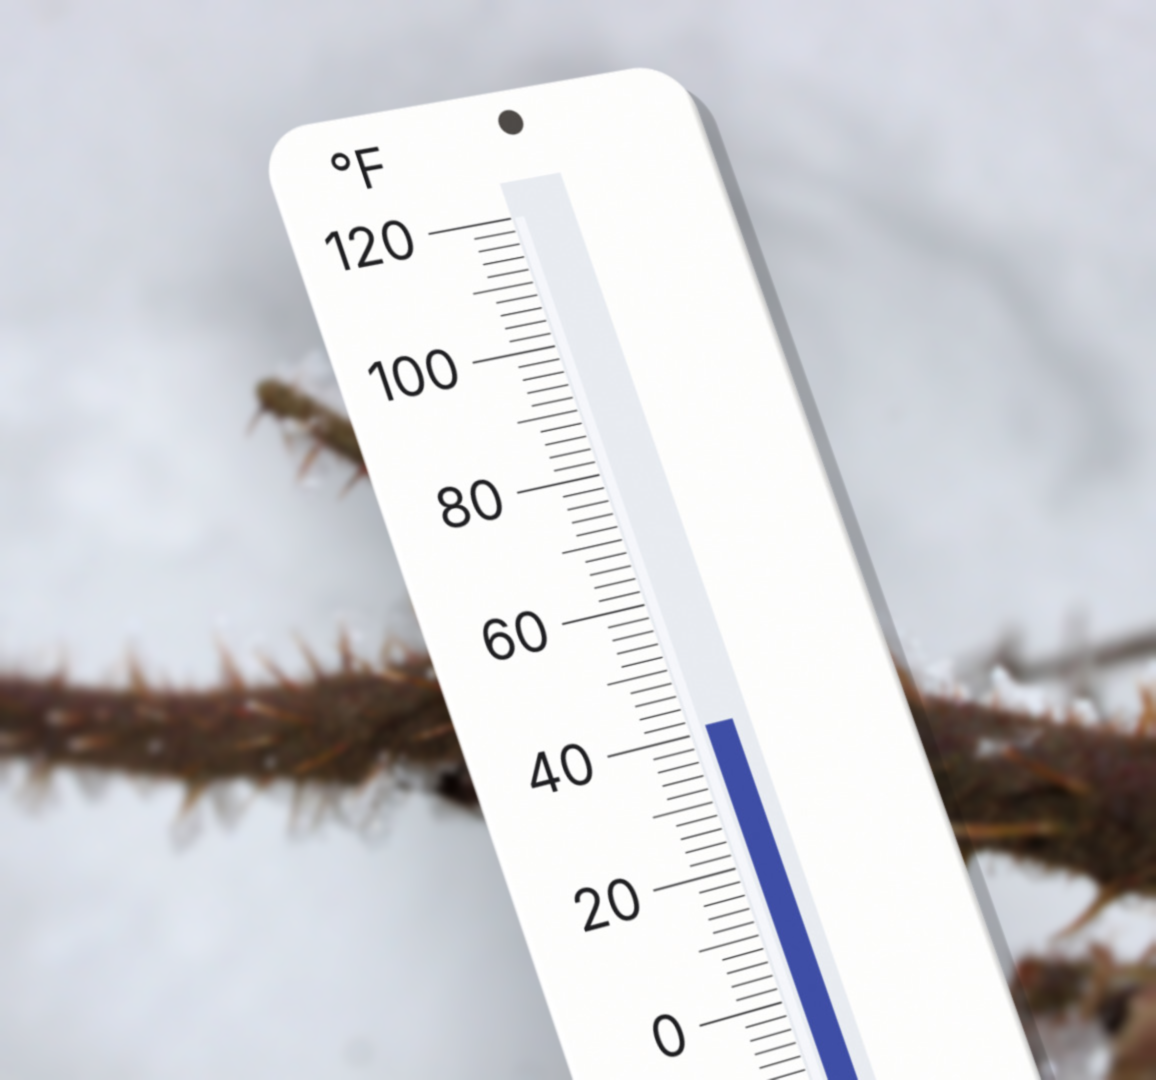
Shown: 41 °F
